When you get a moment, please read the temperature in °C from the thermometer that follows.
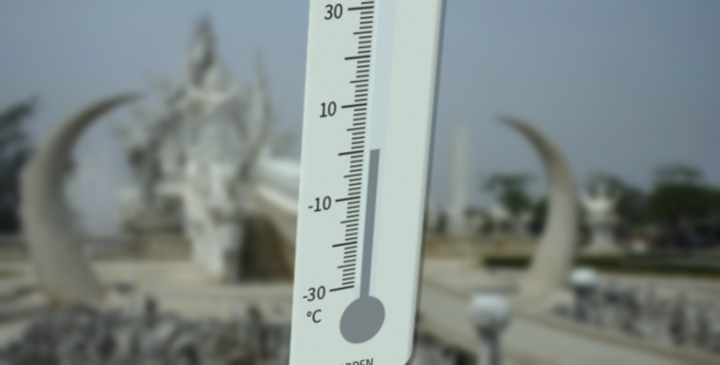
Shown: 0 °C
